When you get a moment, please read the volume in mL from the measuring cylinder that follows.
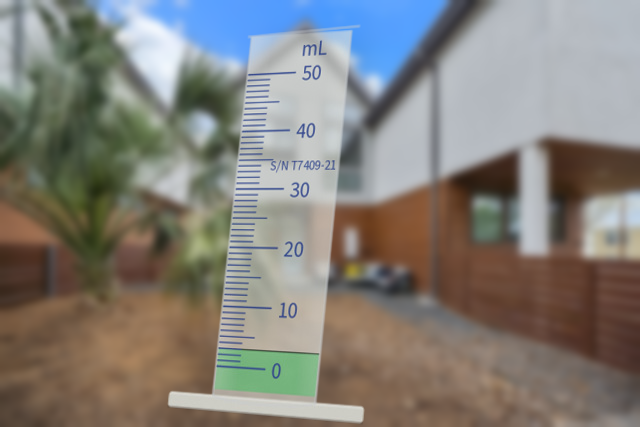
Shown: 3 mL
